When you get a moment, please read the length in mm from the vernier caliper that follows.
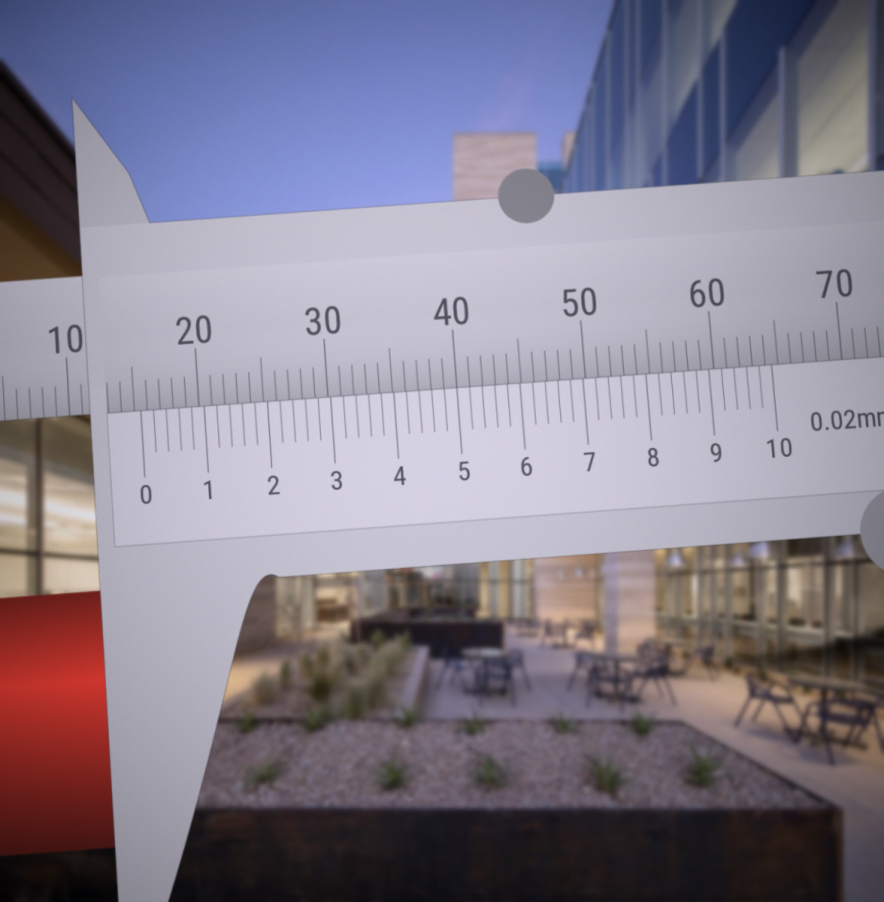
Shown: 15.5 mm
